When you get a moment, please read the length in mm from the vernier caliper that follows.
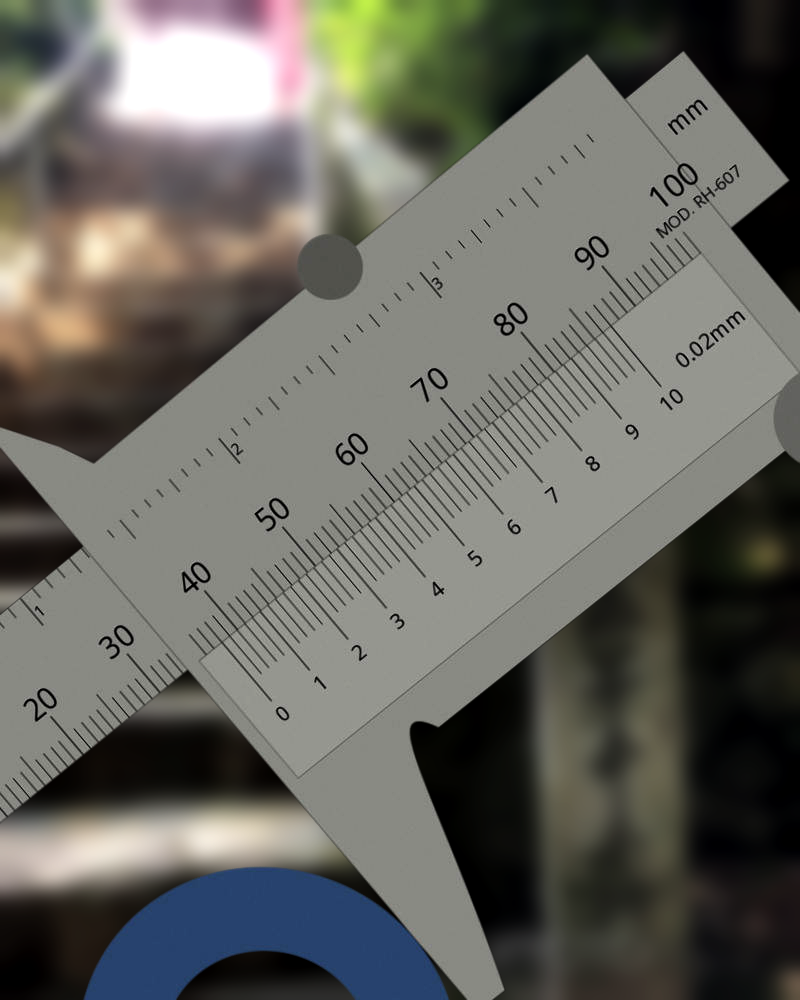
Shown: 38.0 mm
